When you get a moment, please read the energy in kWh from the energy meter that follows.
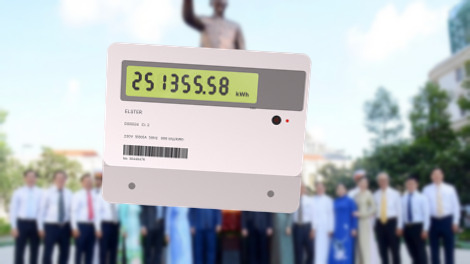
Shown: 251355.58 kWh
